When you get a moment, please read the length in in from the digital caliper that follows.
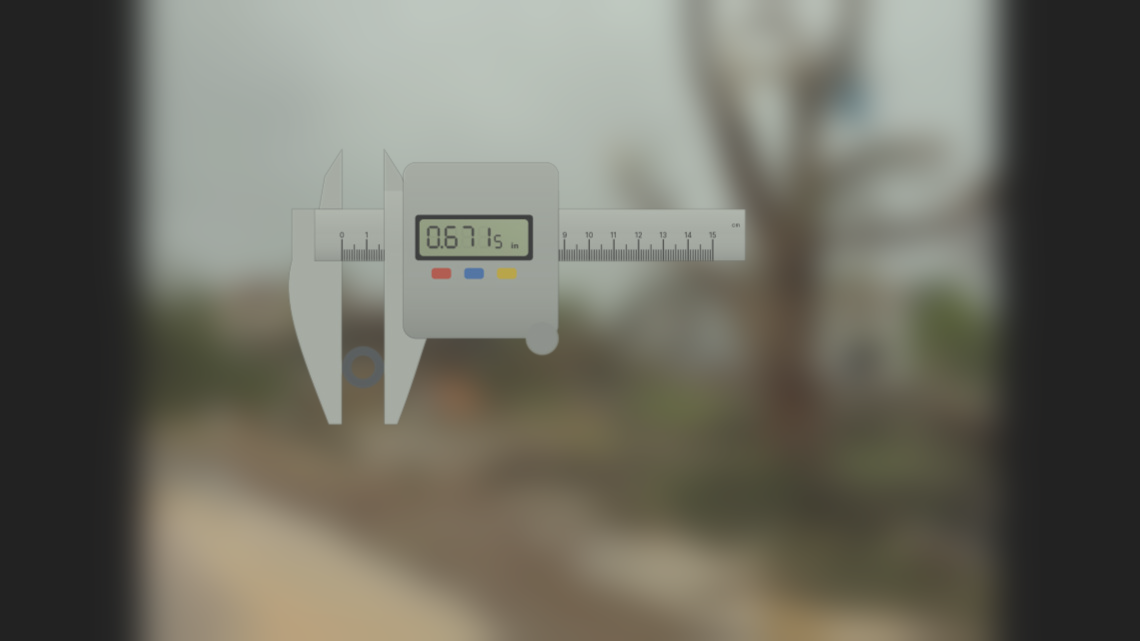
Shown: 0.6715 in
